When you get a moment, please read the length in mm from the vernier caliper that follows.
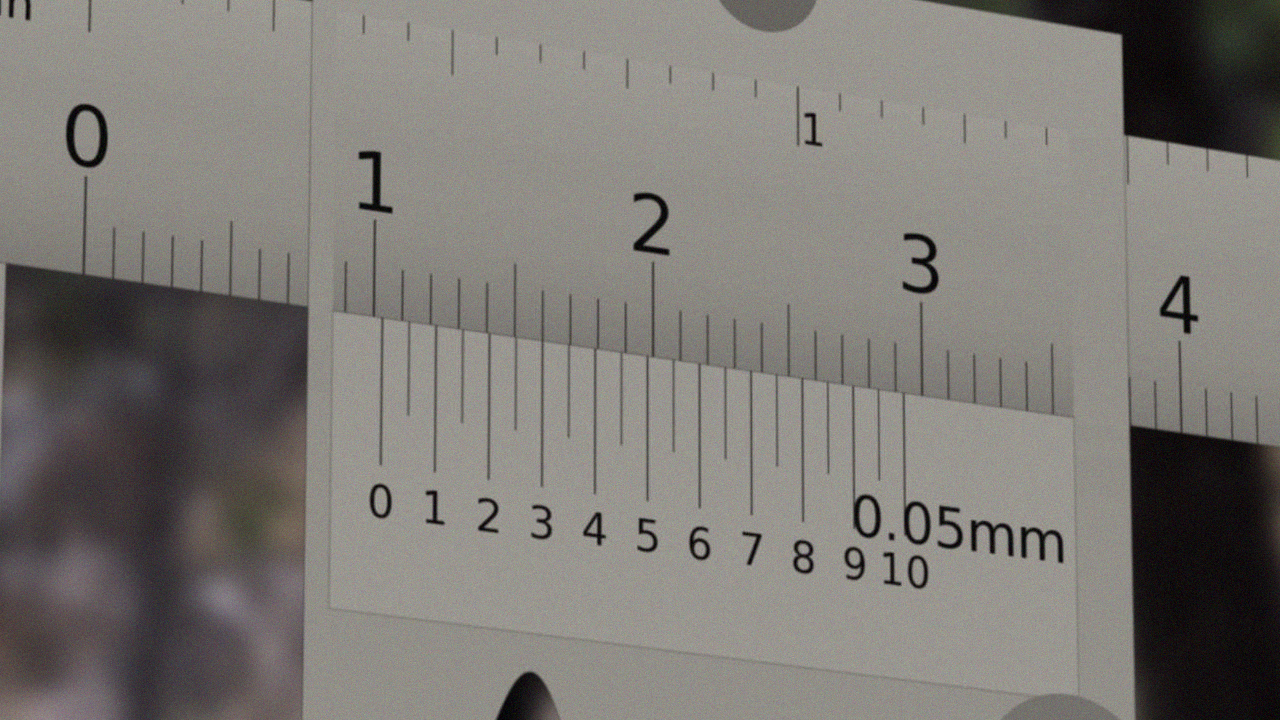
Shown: 10.3 mm
